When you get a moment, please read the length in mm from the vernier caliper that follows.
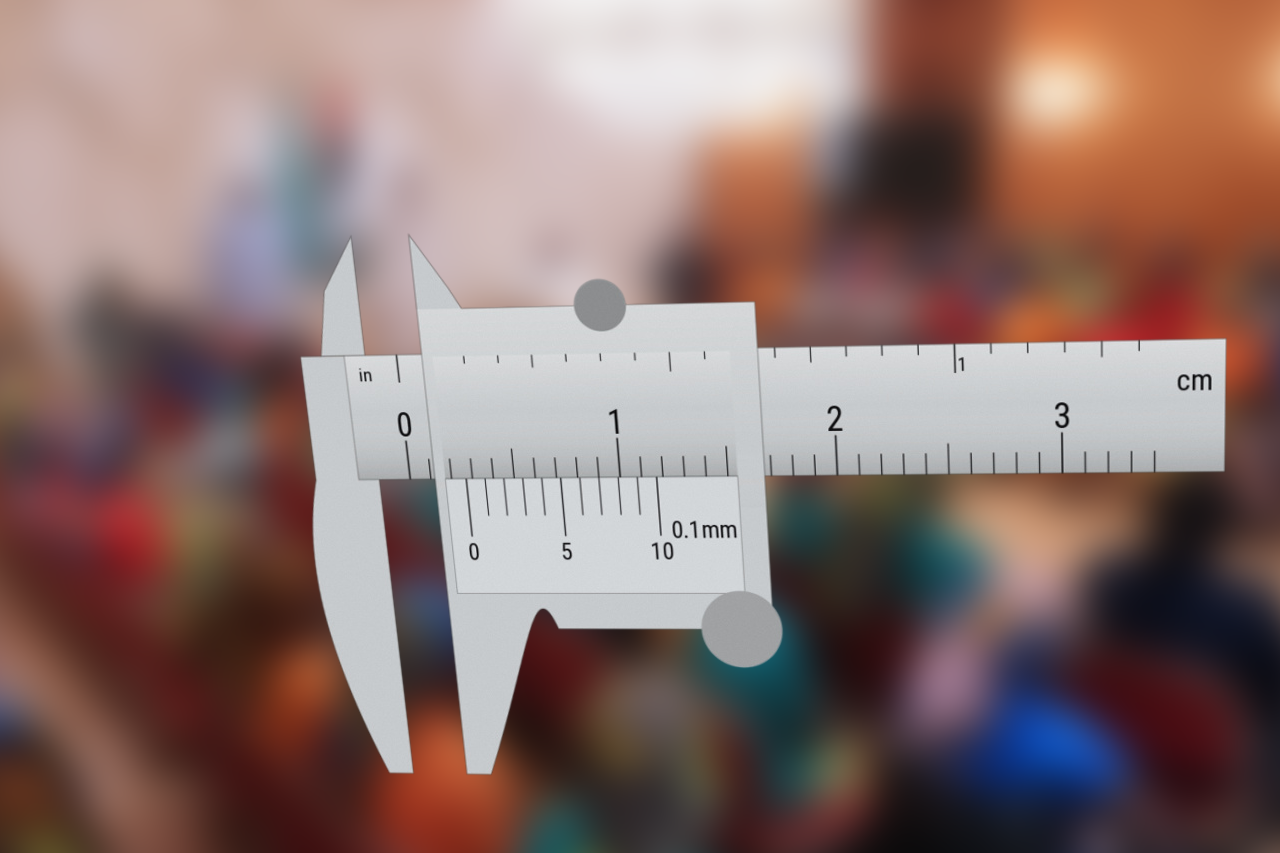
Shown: 2.7 mm
